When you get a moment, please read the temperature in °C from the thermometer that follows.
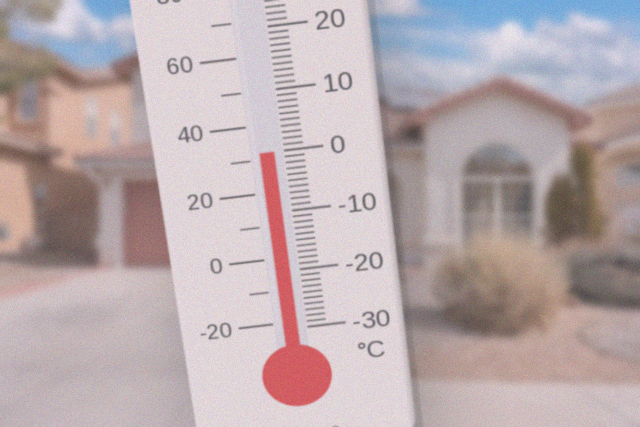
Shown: 0 °C
